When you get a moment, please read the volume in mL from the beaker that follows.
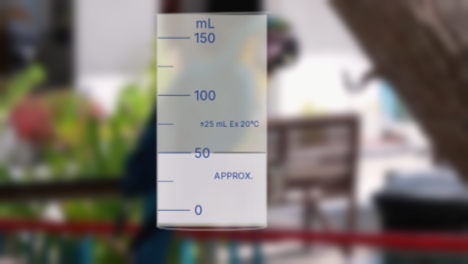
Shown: 50 mL
